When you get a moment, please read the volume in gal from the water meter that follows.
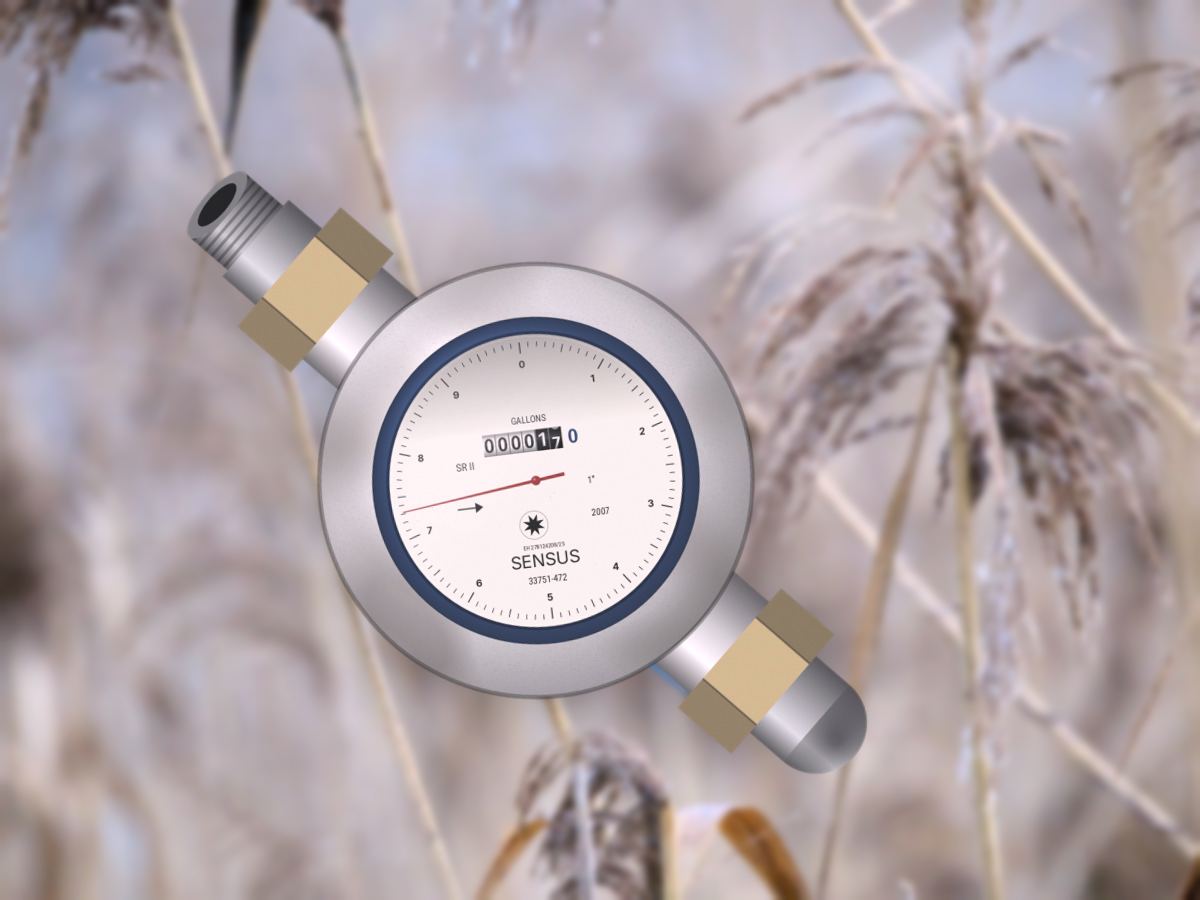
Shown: 167.3 gal
